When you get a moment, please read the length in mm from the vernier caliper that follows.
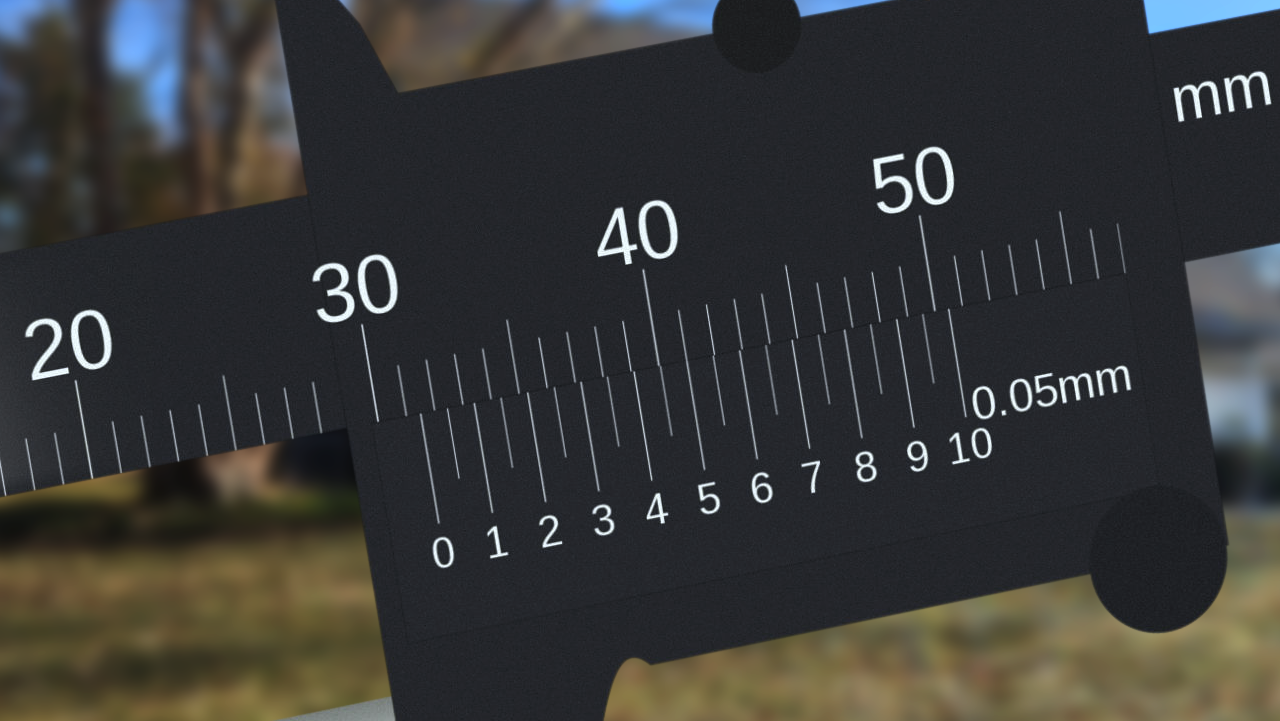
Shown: 31.50 mm
